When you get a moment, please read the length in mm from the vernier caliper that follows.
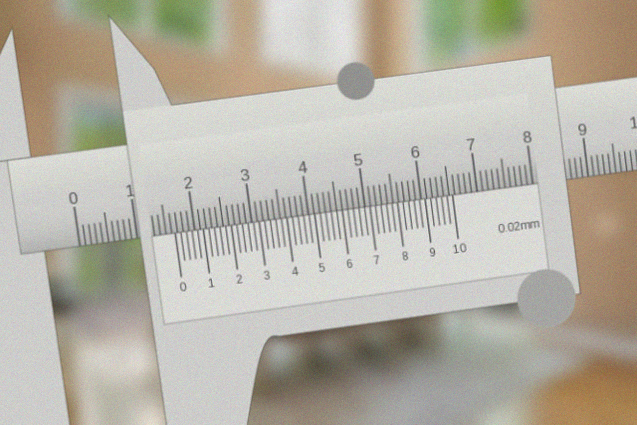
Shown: 16.6 mm
